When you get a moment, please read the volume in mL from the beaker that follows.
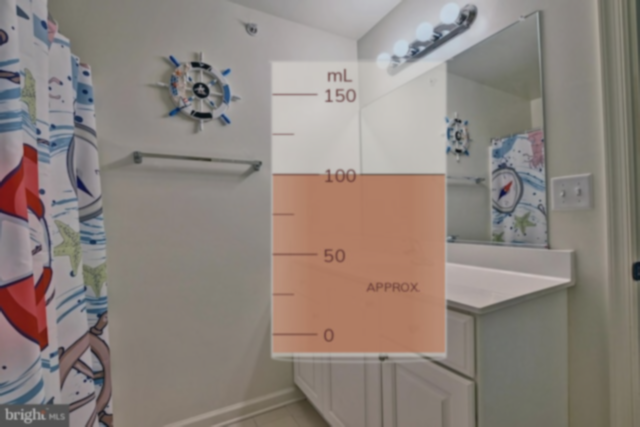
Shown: 100 mL
